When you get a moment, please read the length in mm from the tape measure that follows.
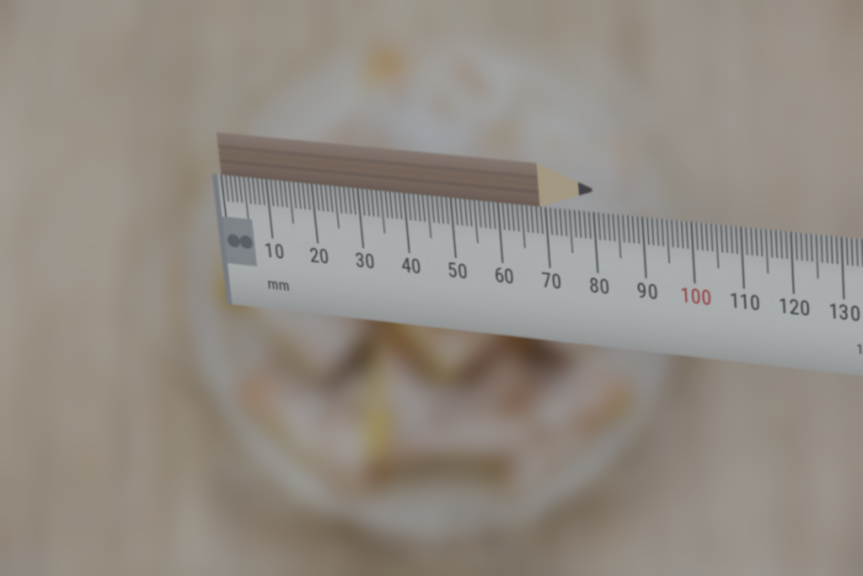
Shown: 80 mm
